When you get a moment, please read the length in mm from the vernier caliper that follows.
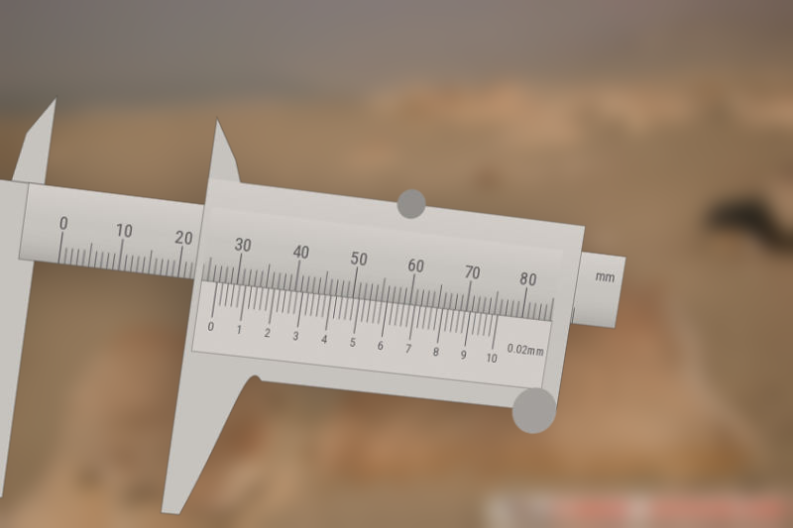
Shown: 26.6 mm
